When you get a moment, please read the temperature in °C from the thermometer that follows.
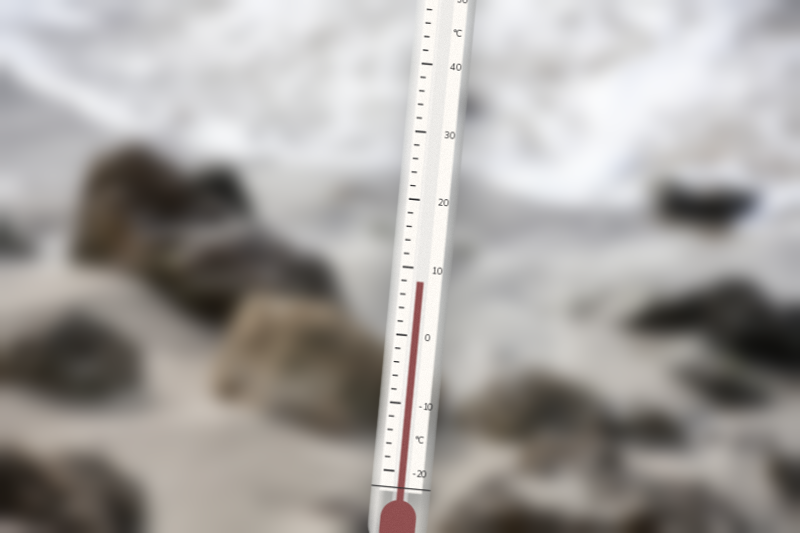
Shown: 8 °C
